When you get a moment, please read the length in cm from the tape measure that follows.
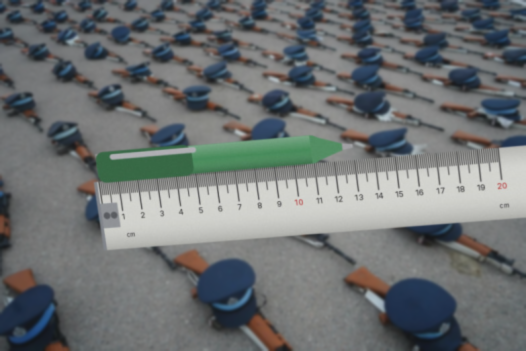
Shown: 13 cm
